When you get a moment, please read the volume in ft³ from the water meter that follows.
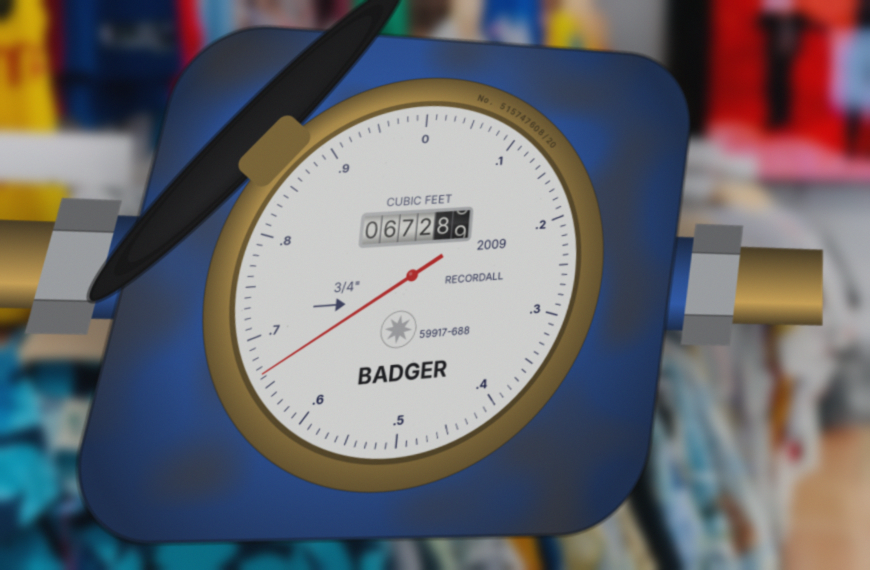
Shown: 67288.66 ft³
